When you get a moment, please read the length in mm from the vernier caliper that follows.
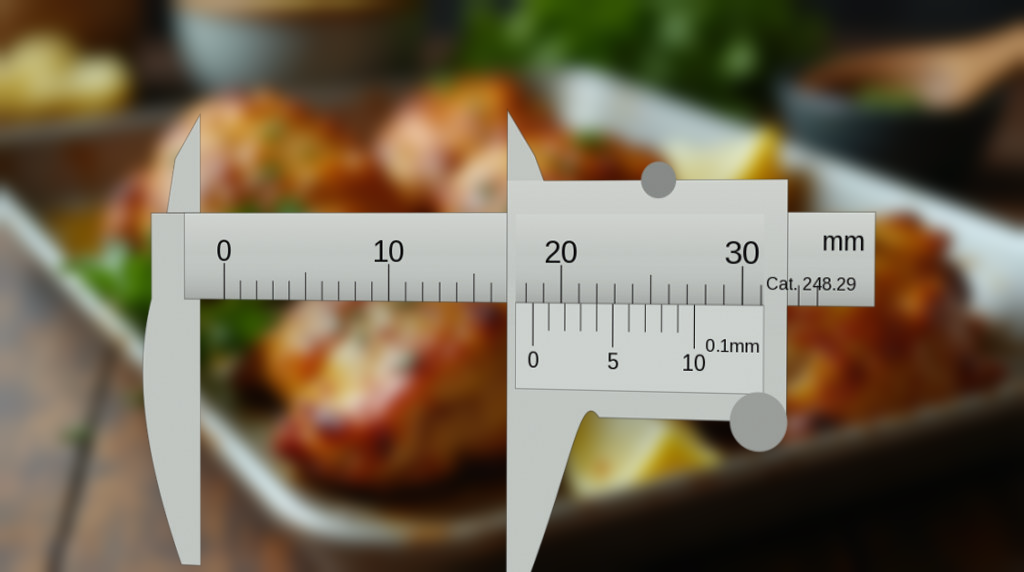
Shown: 18.4 mm
